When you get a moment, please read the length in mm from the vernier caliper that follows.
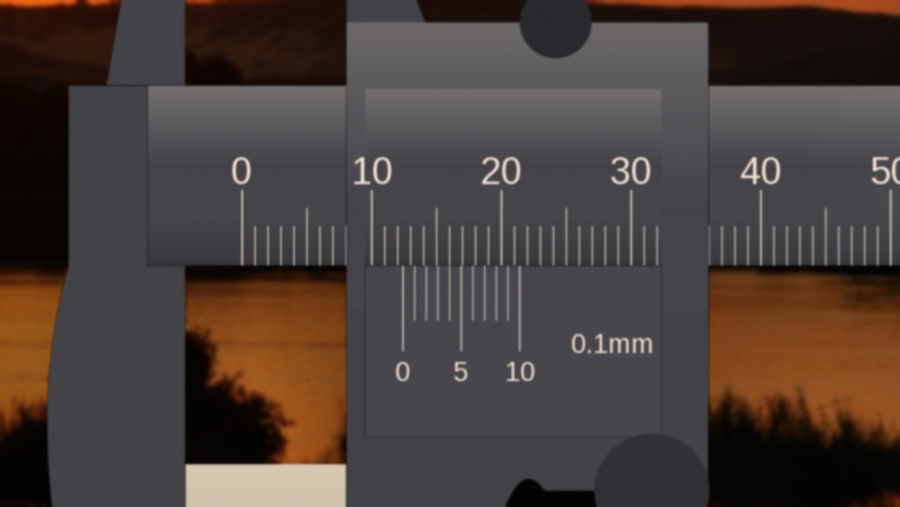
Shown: 12.4 mm
